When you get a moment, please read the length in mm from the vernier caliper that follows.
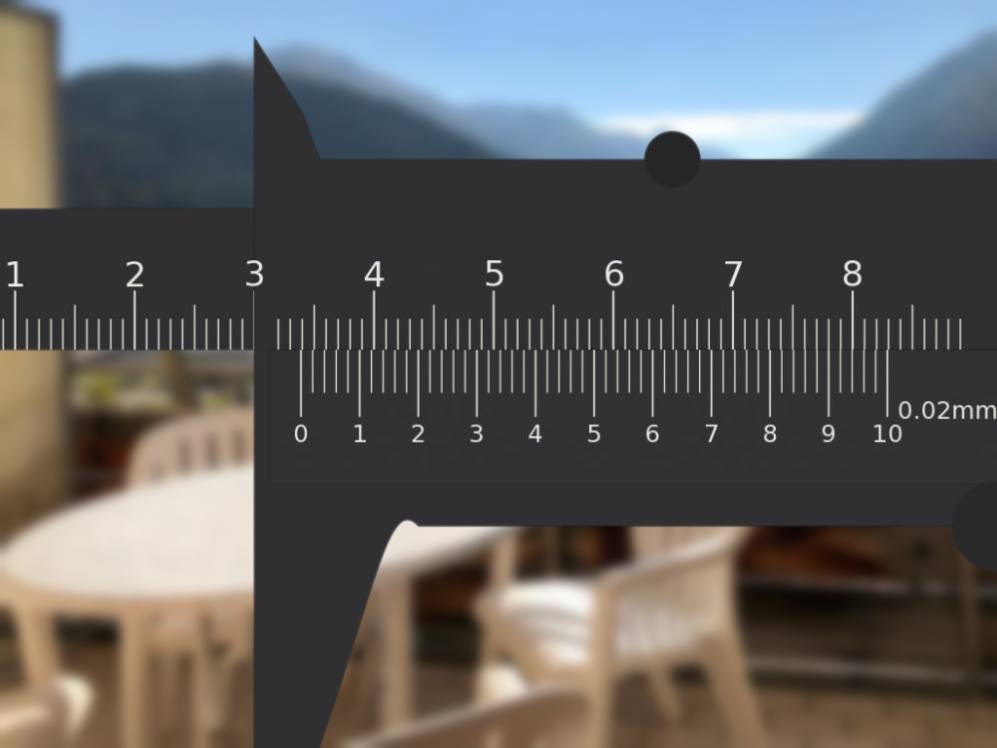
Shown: 33.9 mm
